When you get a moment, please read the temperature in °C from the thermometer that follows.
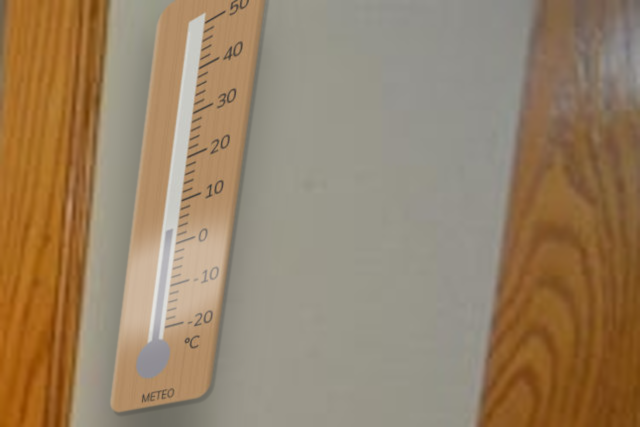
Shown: 4 °C
